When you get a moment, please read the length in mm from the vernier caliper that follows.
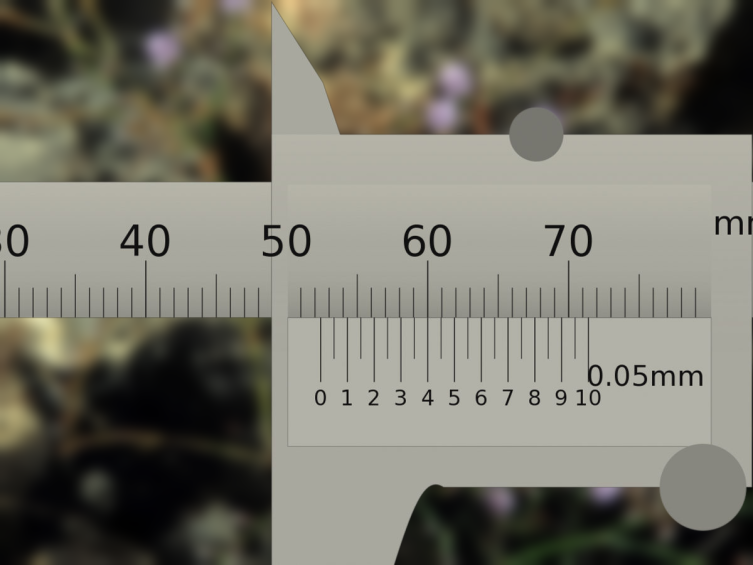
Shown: 52.4 mm
